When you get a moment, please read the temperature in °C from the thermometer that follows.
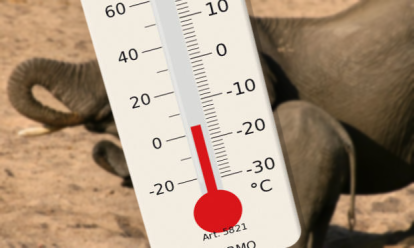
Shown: -16 °C
